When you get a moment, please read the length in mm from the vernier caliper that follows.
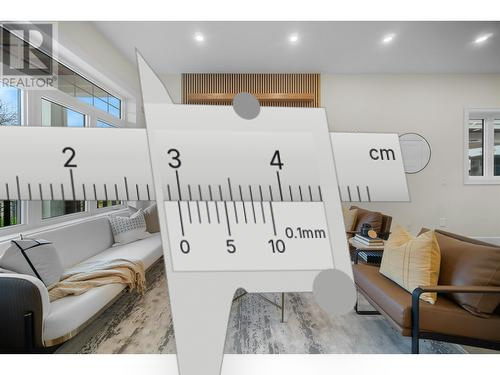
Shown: 29.8 mm
